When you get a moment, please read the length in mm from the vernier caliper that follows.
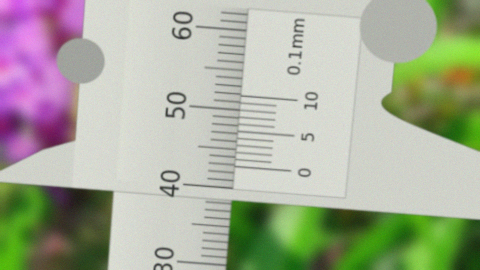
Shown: 42.8 mm
